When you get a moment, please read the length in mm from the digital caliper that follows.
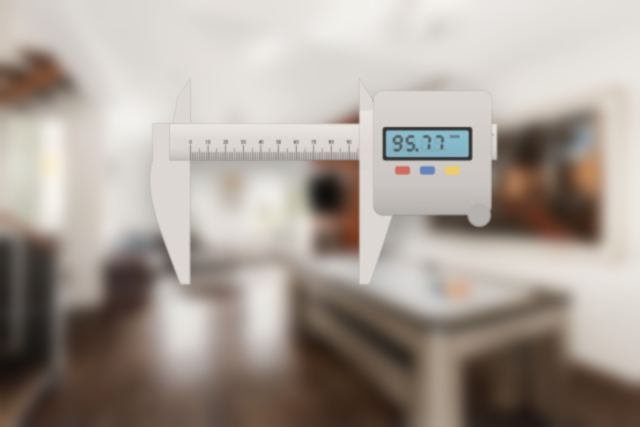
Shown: 95.77 mm
